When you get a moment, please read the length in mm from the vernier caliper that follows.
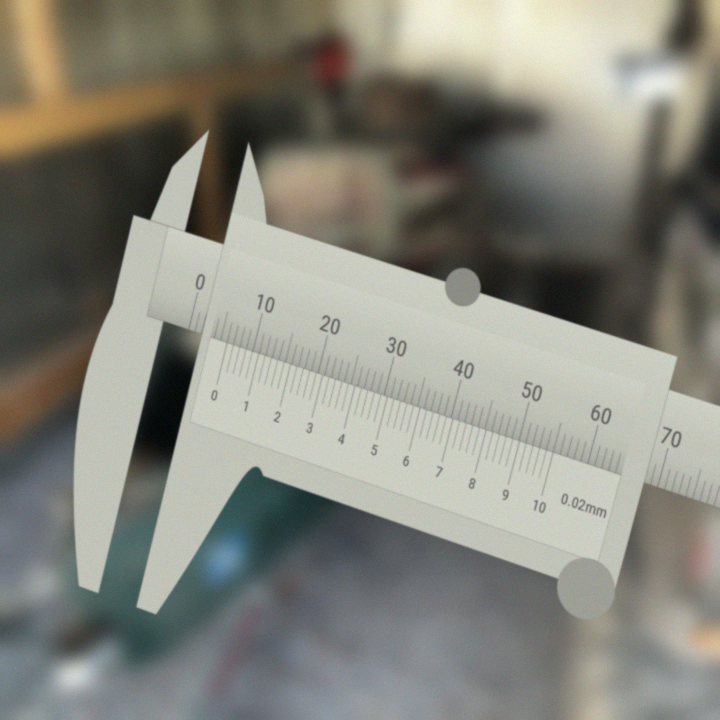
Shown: 6.0 mm
